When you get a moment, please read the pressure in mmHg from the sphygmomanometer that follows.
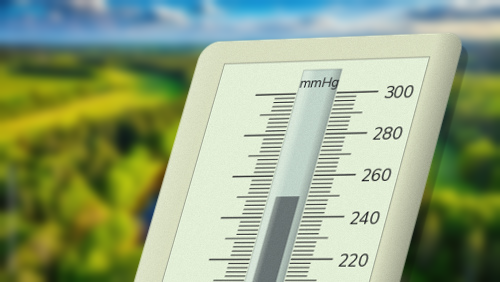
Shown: 250 mmHg
